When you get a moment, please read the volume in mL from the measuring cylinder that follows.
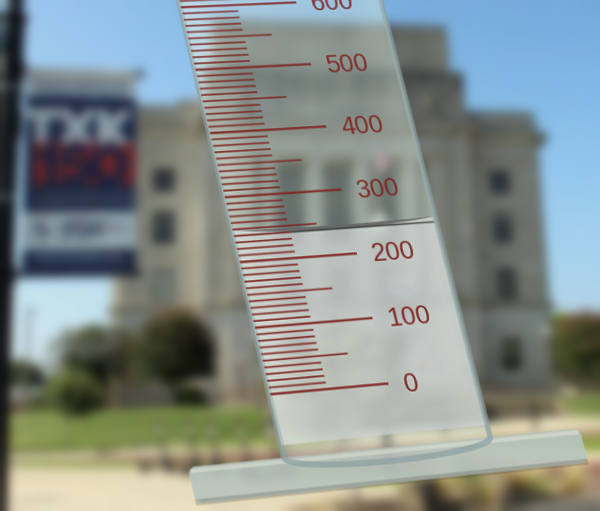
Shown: 240 mL
